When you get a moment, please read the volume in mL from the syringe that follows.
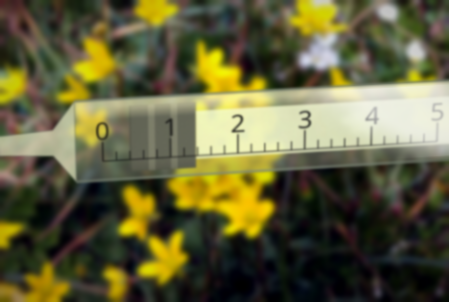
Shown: 0.4 mL
